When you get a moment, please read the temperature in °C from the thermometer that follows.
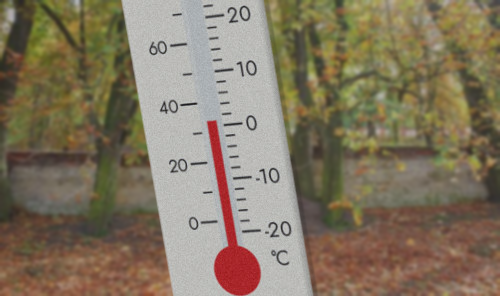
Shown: 1 °C
